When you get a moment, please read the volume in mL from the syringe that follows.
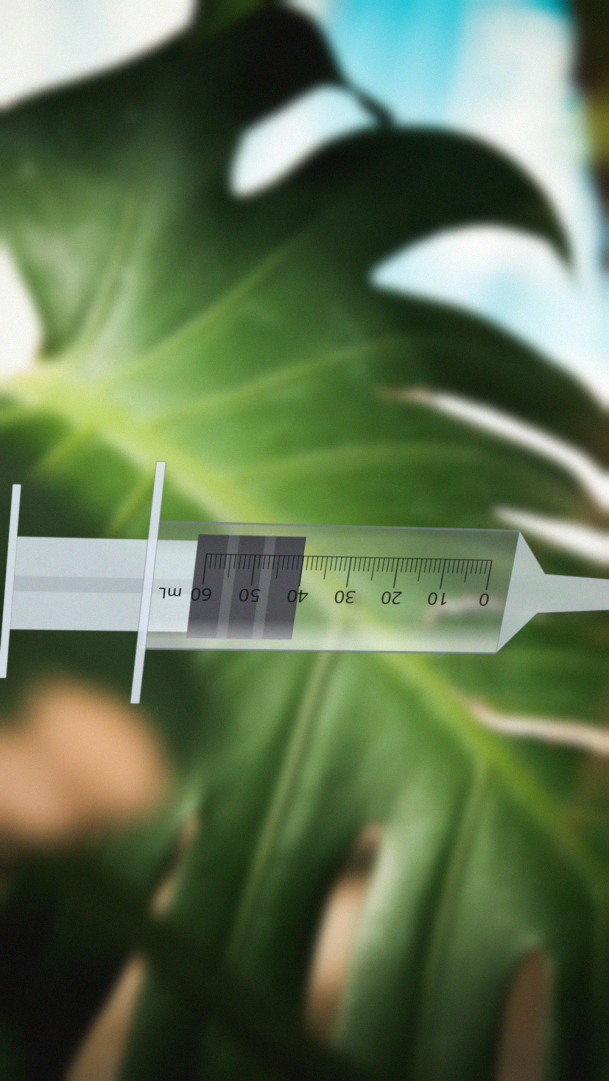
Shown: 40 mL
